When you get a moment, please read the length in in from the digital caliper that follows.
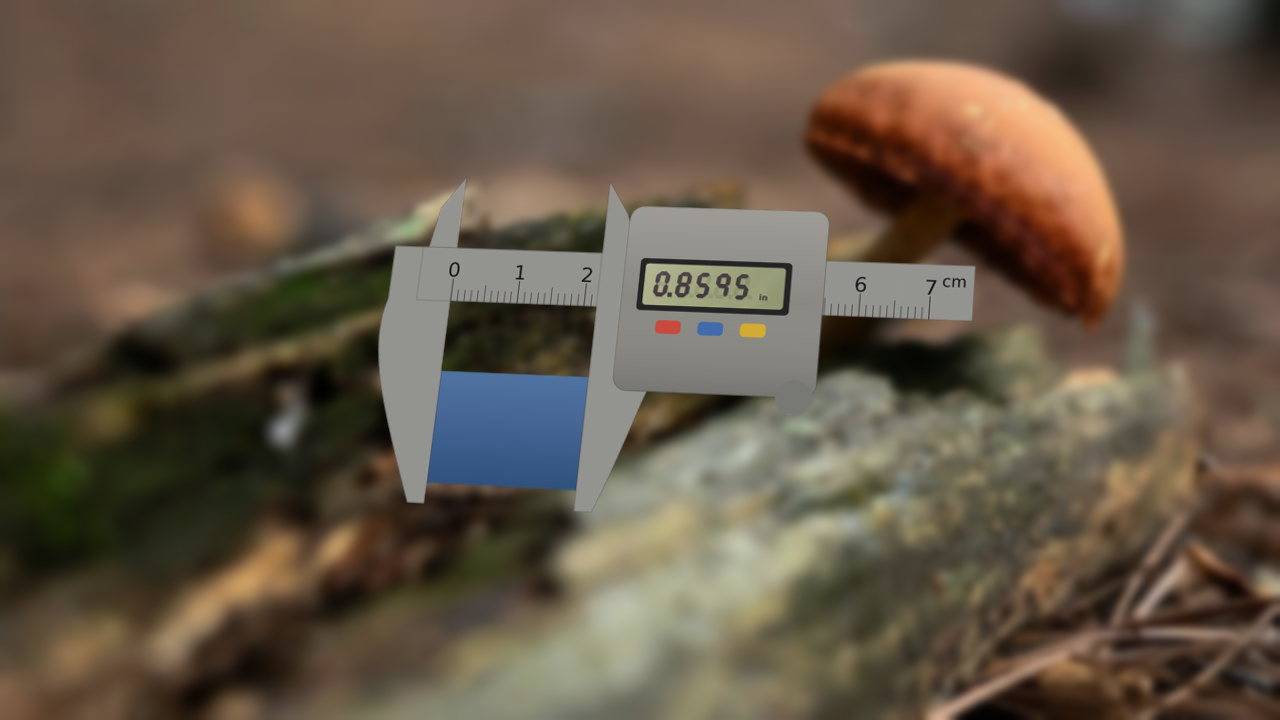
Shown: 0.8595 in
